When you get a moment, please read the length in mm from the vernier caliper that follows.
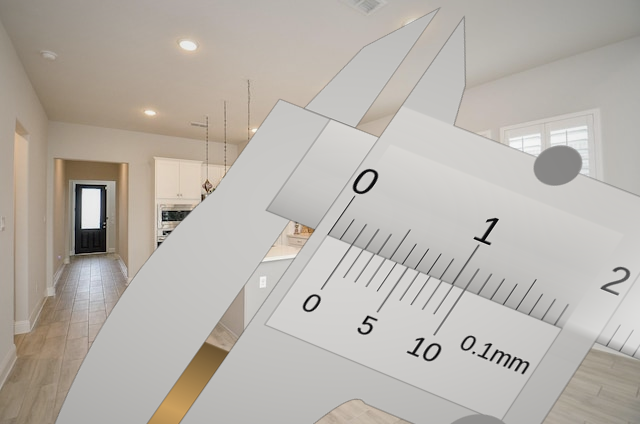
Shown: 2.0 mm
